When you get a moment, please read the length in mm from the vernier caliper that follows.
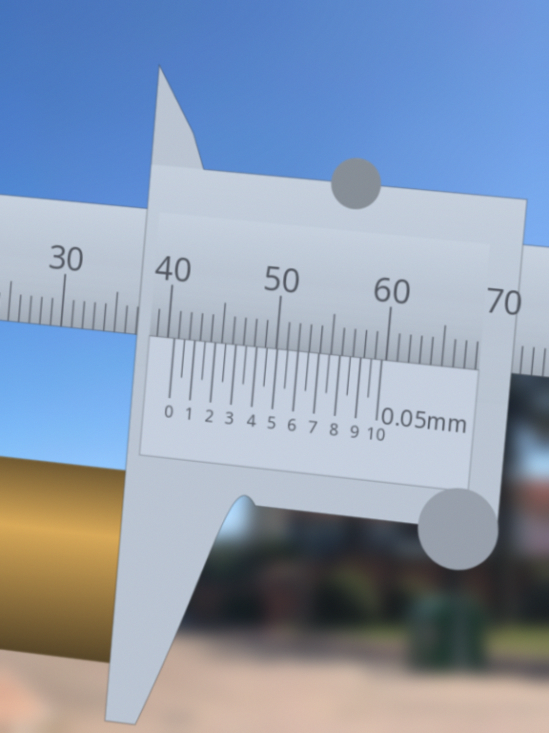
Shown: 40.6 mm
